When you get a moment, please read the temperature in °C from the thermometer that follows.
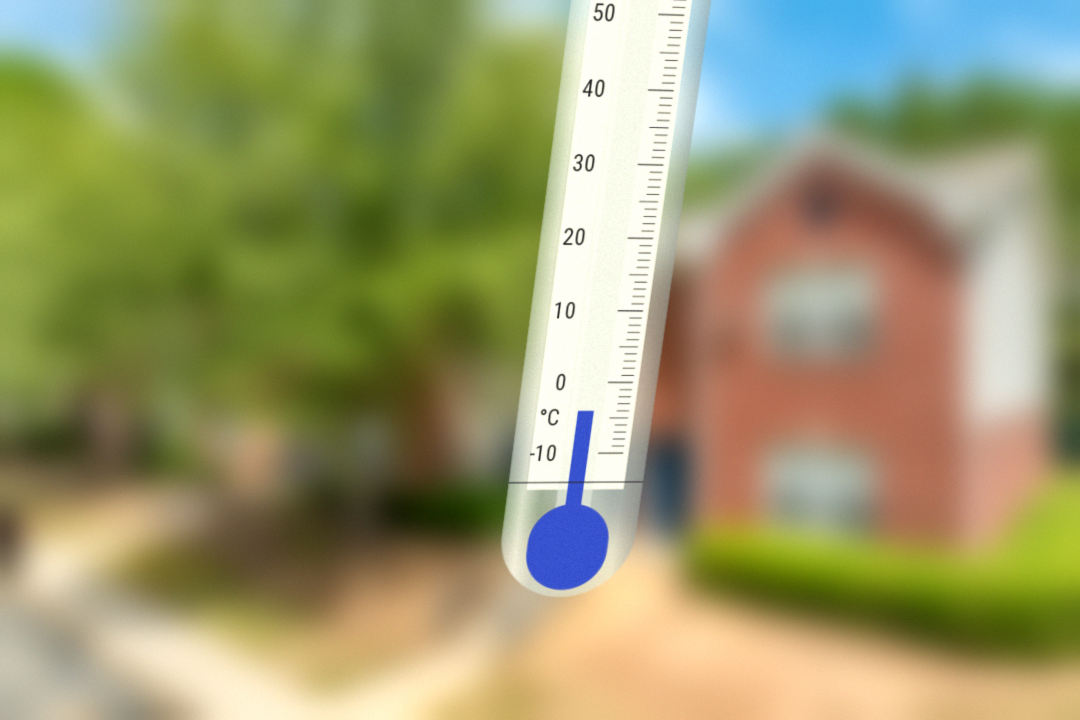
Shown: -4 °C
